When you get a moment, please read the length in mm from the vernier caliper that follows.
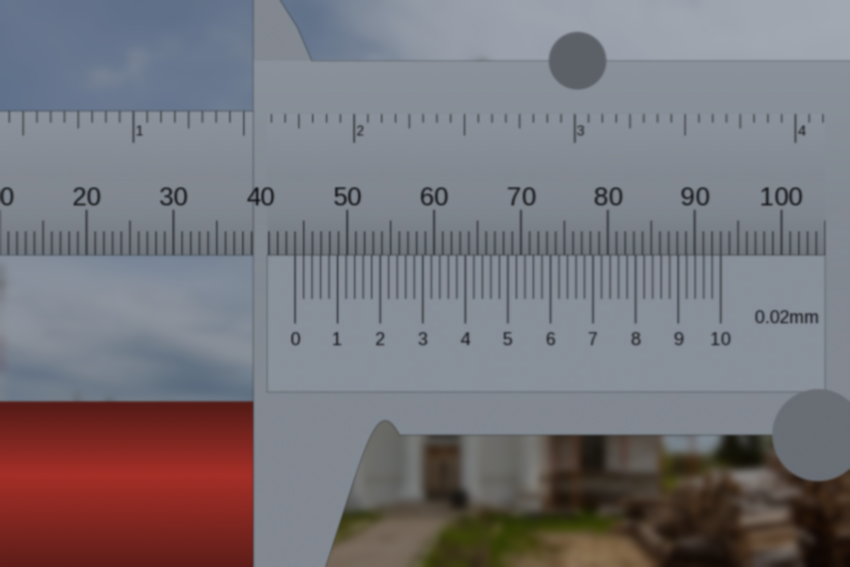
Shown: 44.0 mm
